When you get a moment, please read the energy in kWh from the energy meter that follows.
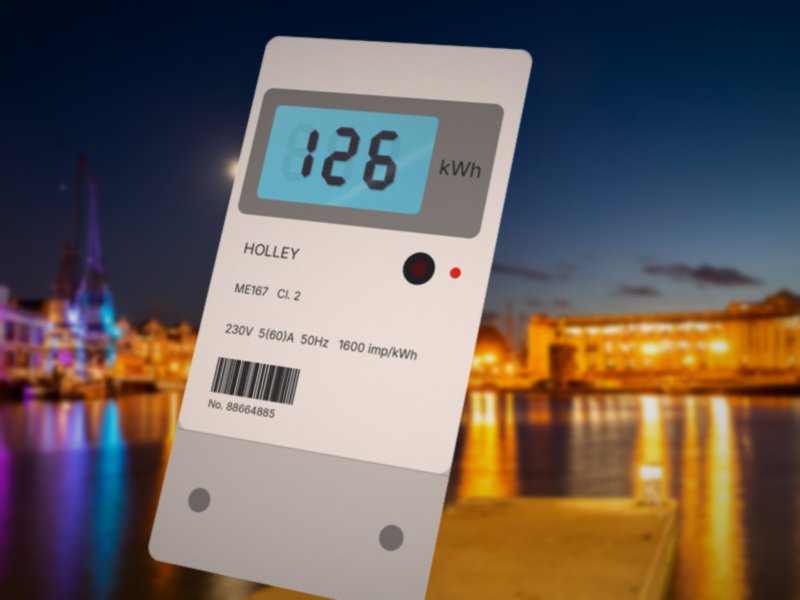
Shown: 126 kWh
